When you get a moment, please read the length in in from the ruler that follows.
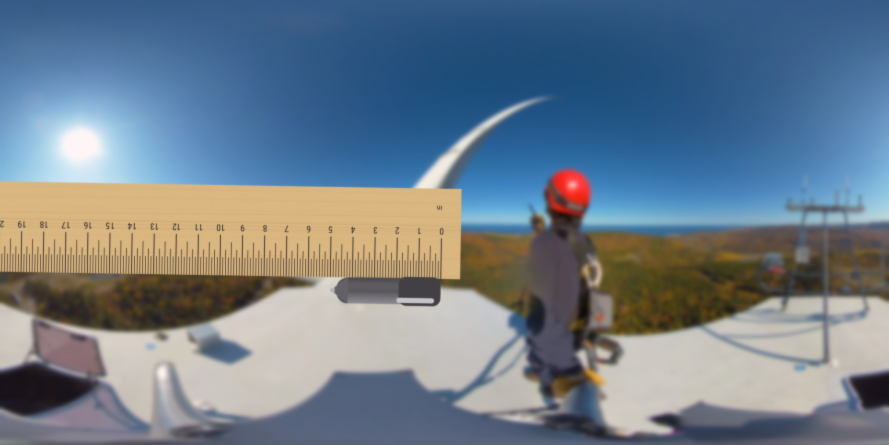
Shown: 5 in
